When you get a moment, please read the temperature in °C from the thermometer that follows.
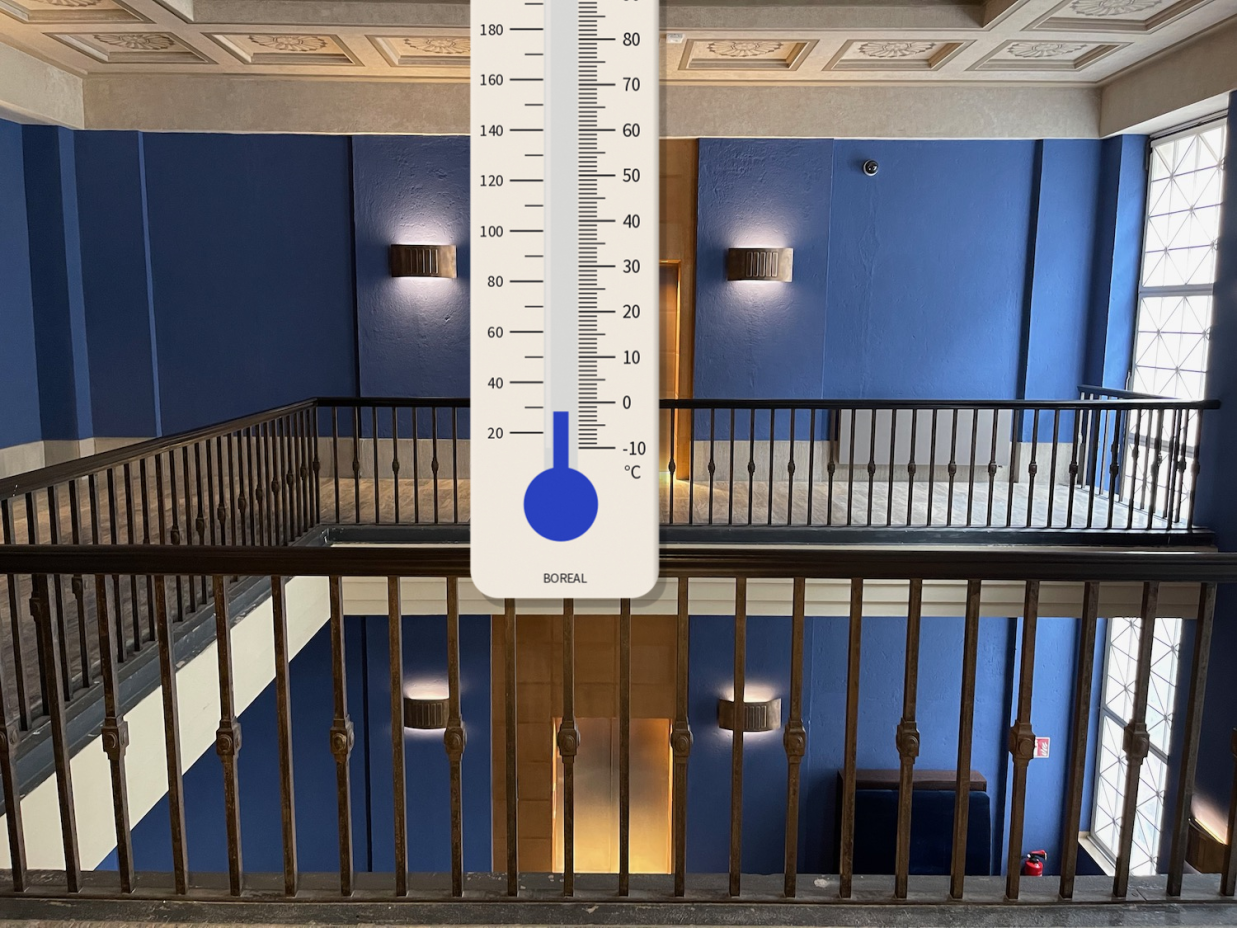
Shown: -2 °C
